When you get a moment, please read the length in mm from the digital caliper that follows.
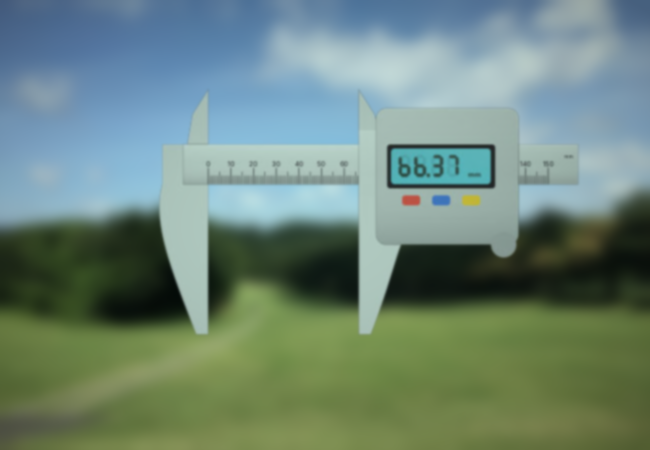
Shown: 66.37 mm
